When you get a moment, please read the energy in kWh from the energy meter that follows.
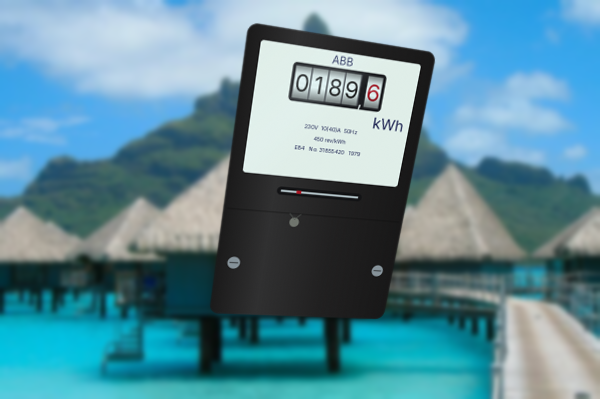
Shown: 189.6 kWh
